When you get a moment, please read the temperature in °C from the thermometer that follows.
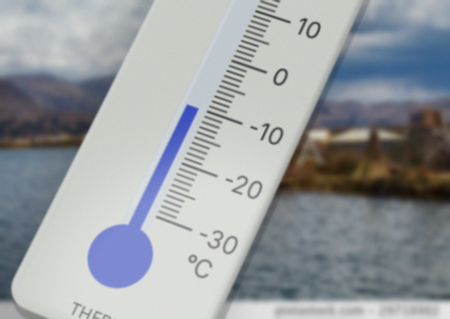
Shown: -10 °C
